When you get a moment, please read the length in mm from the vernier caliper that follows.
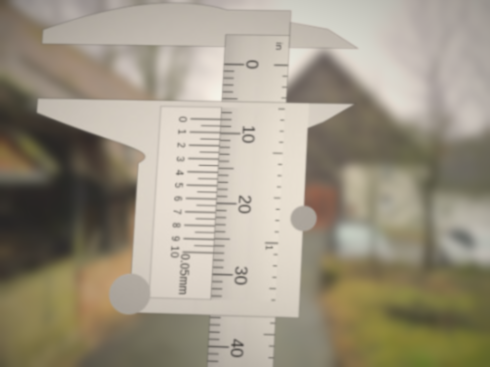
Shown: 8.0 mm
